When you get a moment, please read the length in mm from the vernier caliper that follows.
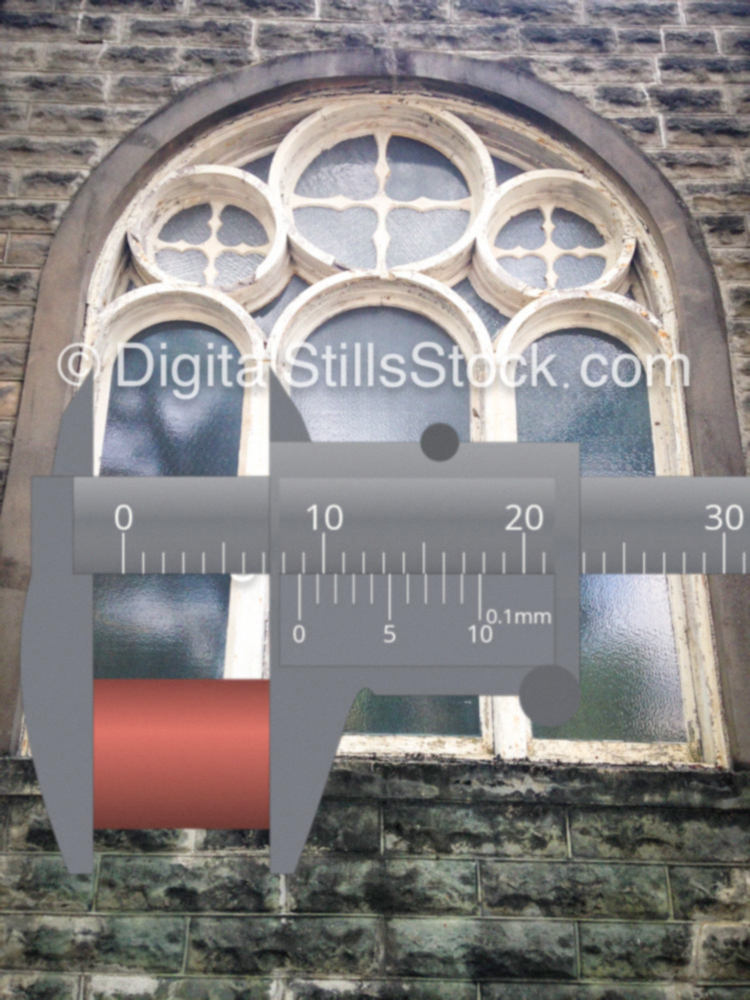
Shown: 8.8 mm
